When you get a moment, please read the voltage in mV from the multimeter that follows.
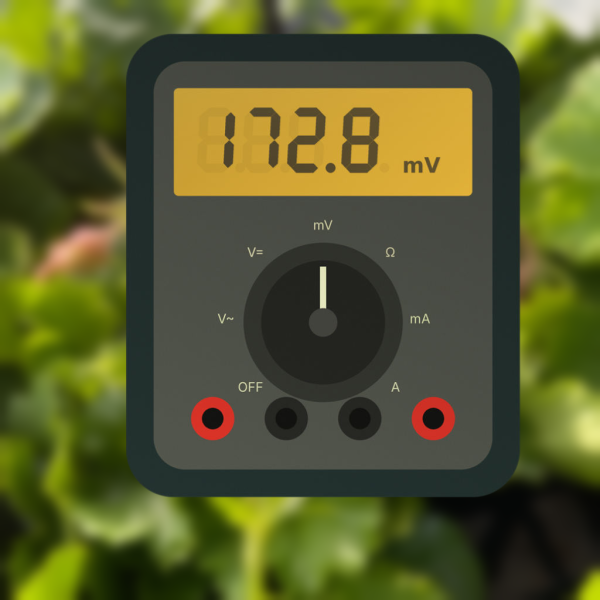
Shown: 172.8 mV
